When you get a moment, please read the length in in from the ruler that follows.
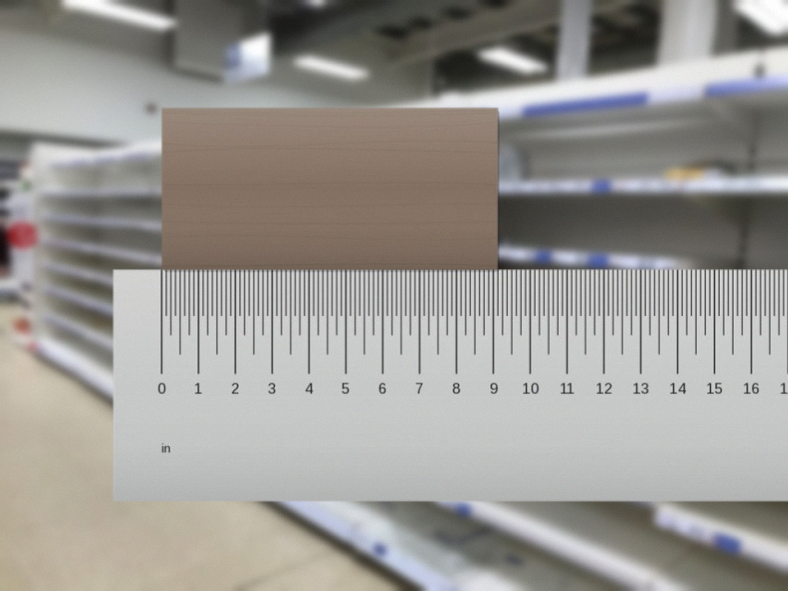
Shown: 9.125 in
